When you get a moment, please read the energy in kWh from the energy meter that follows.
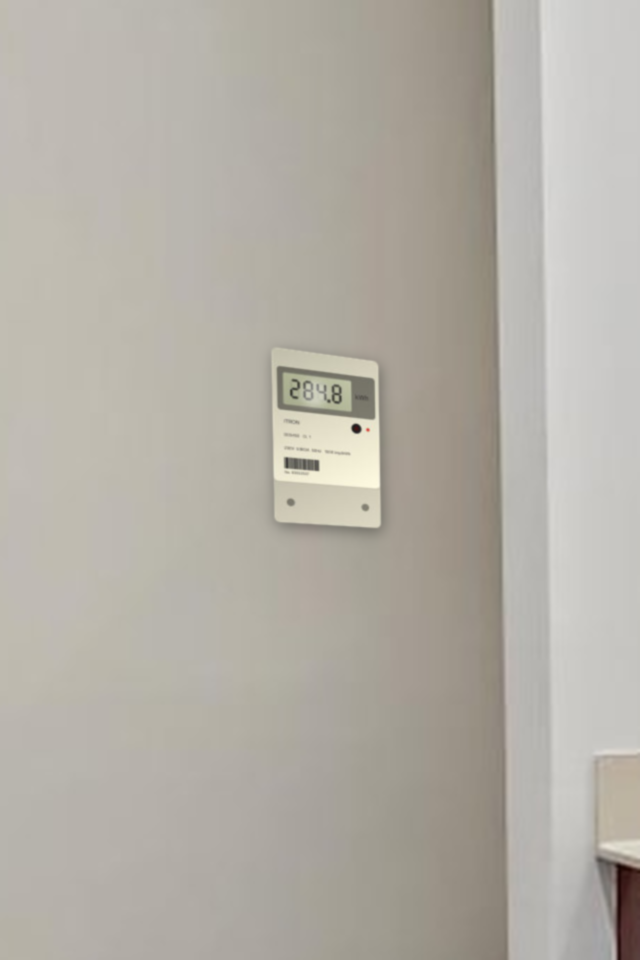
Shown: 284.8 kWh
